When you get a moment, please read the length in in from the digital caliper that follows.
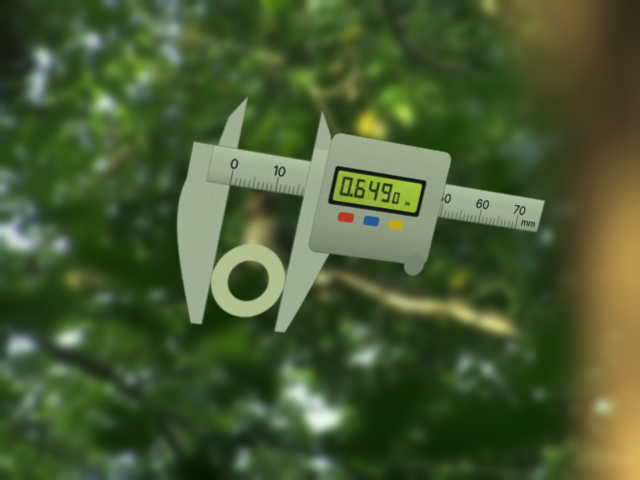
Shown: 0.6490 in
